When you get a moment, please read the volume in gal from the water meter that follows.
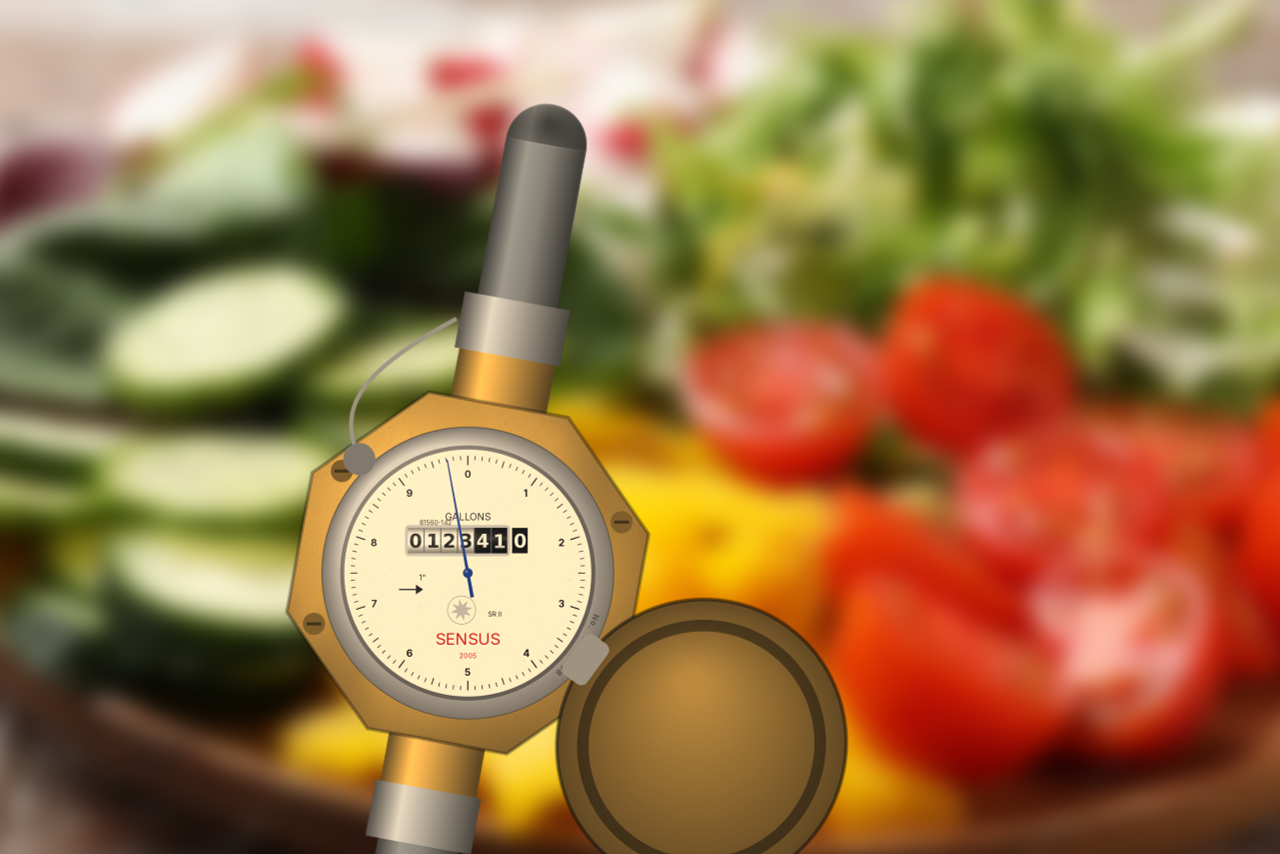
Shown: 123409.7 gal
